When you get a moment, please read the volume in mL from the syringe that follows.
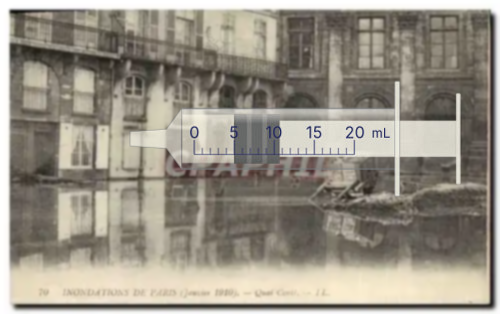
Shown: 5 mL
